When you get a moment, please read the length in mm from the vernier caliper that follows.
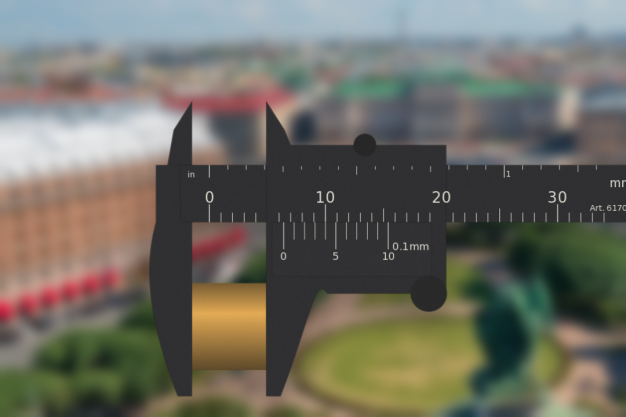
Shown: 6.4 mm
